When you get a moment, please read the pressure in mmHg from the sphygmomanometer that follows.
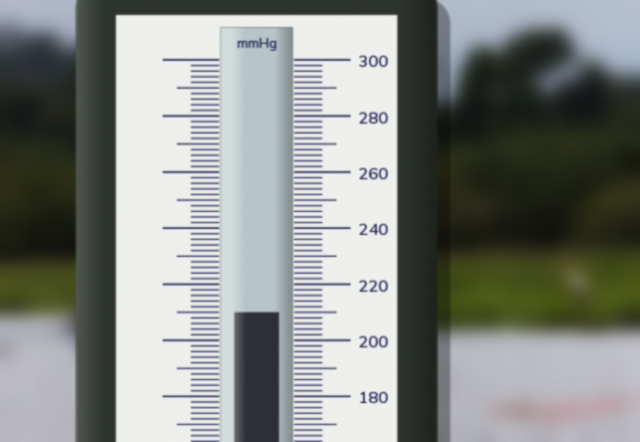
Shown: 210 mmHg
